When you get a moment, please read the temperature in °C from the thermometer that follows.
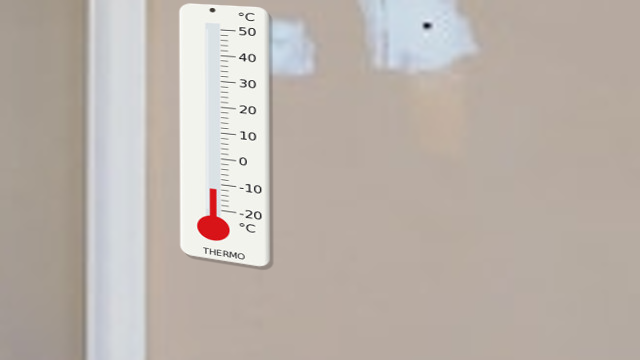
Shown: -12 °C
